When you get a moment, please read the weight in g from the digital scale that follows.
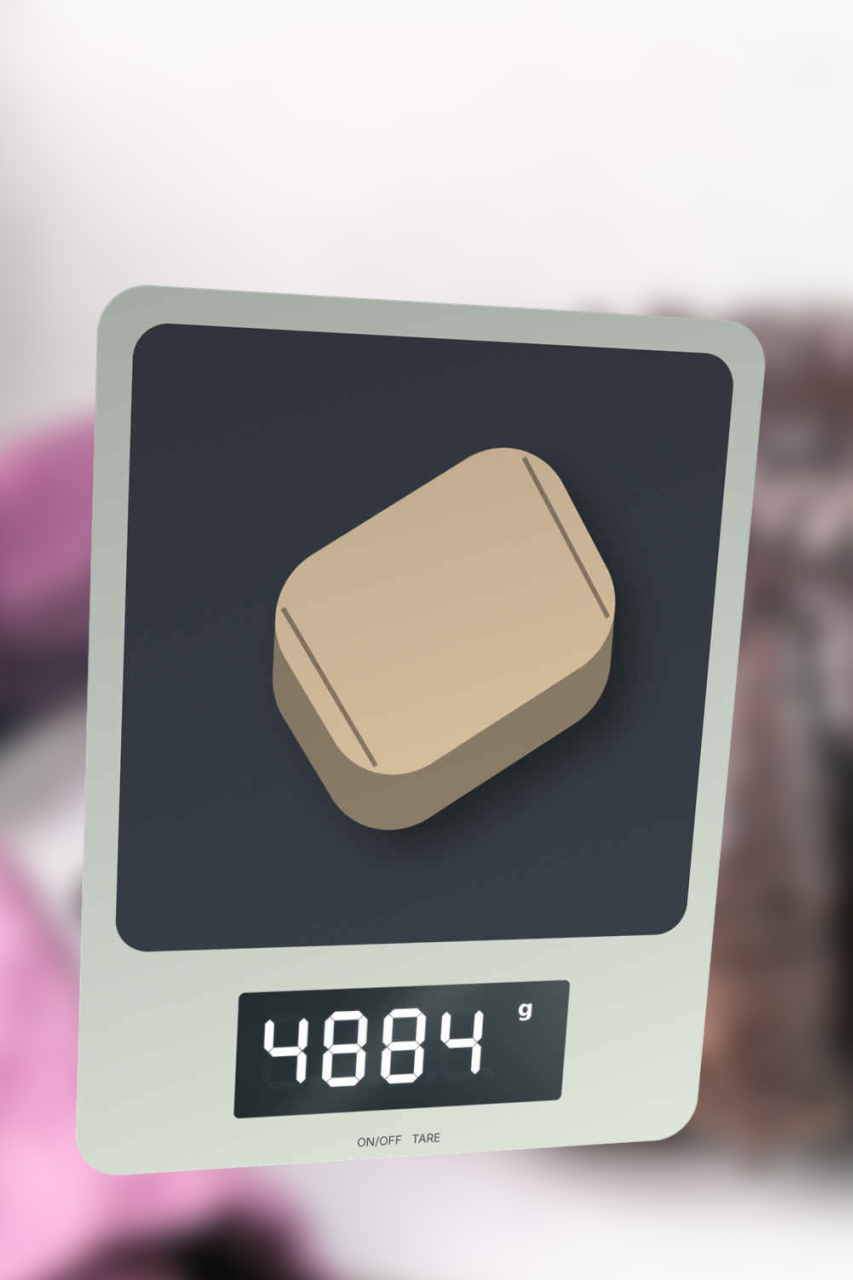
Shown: 4884 g
